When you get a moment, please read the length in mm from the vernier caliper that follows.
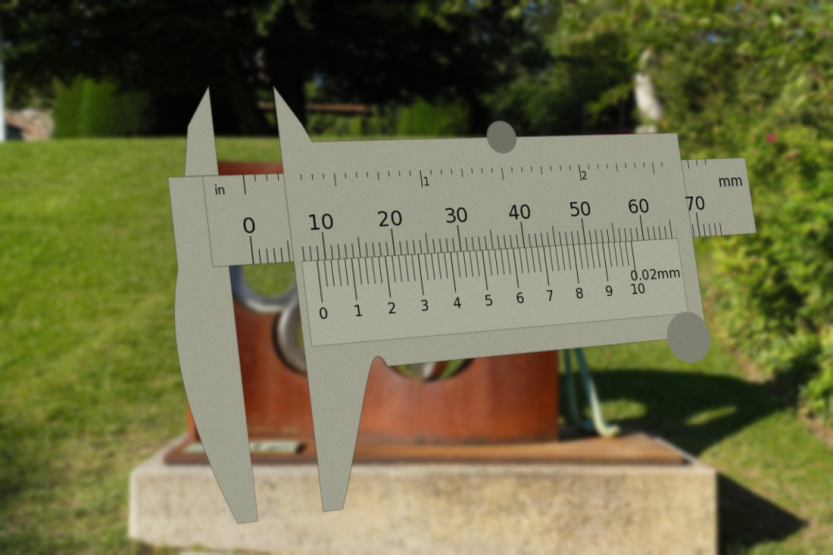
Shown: 8.8 mm
